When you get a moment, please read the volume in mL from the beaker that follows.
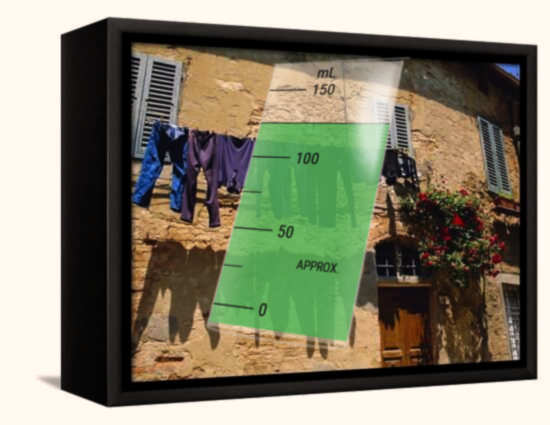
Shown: 125 mL
